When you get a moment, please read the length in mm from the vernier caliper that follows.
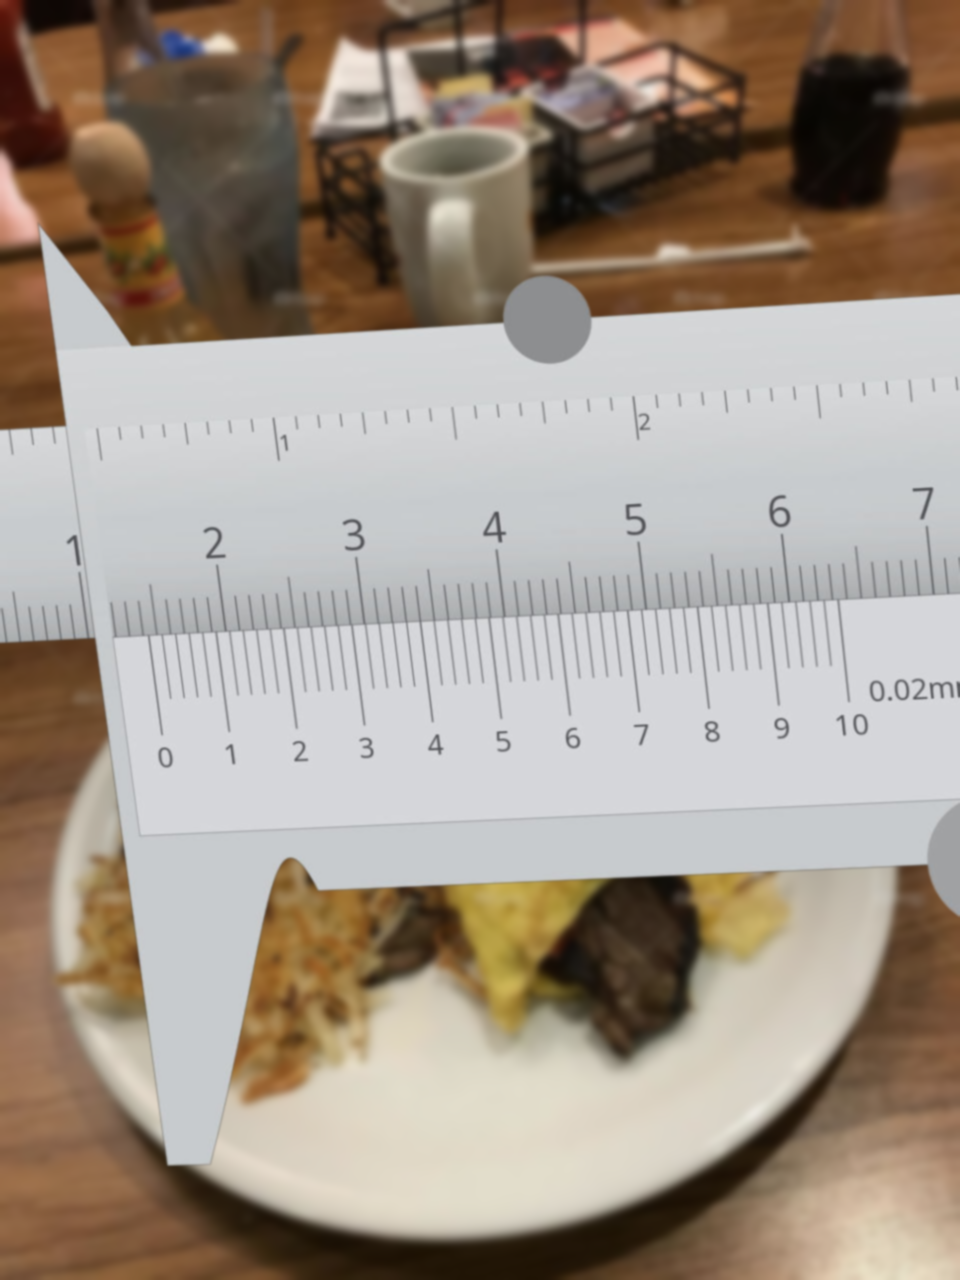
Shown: 14.4 mm
